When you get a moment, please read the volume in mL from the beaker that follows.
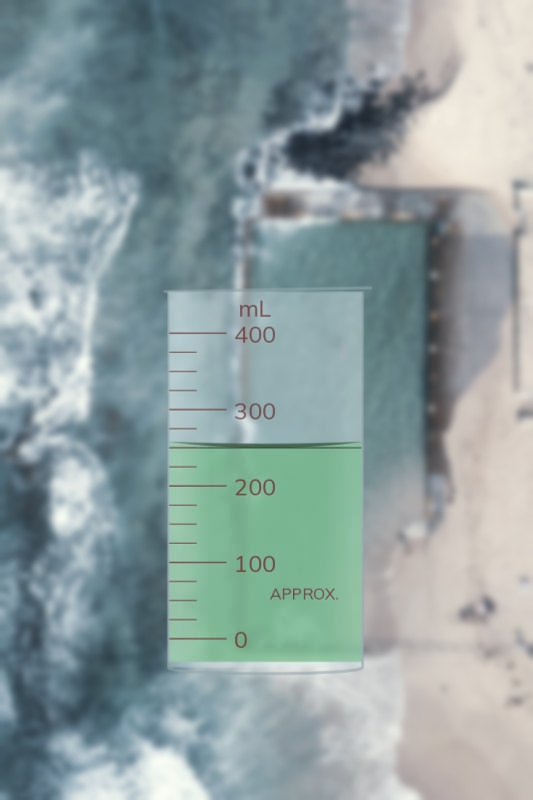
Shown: 250 mL
